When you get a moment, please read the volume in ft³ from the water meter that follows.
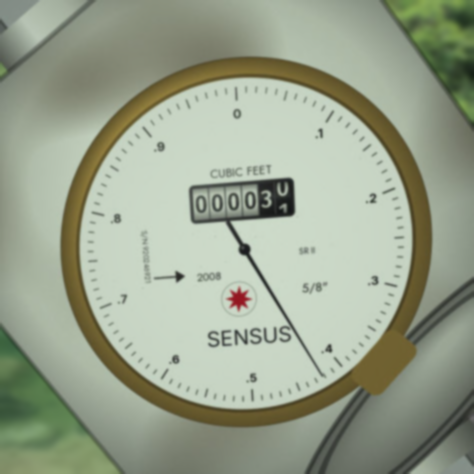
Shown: 30.42 ft³
